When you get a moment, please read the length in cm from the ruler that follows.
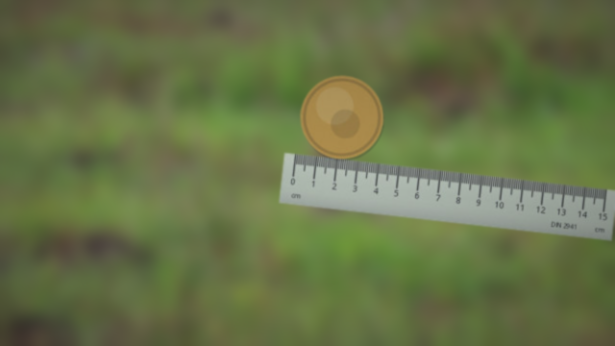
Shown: 4 cm
